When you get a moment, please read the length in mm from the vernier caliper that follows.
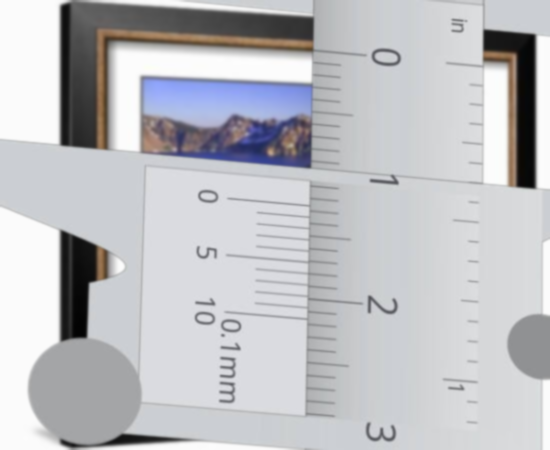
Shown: 12.6 mm
